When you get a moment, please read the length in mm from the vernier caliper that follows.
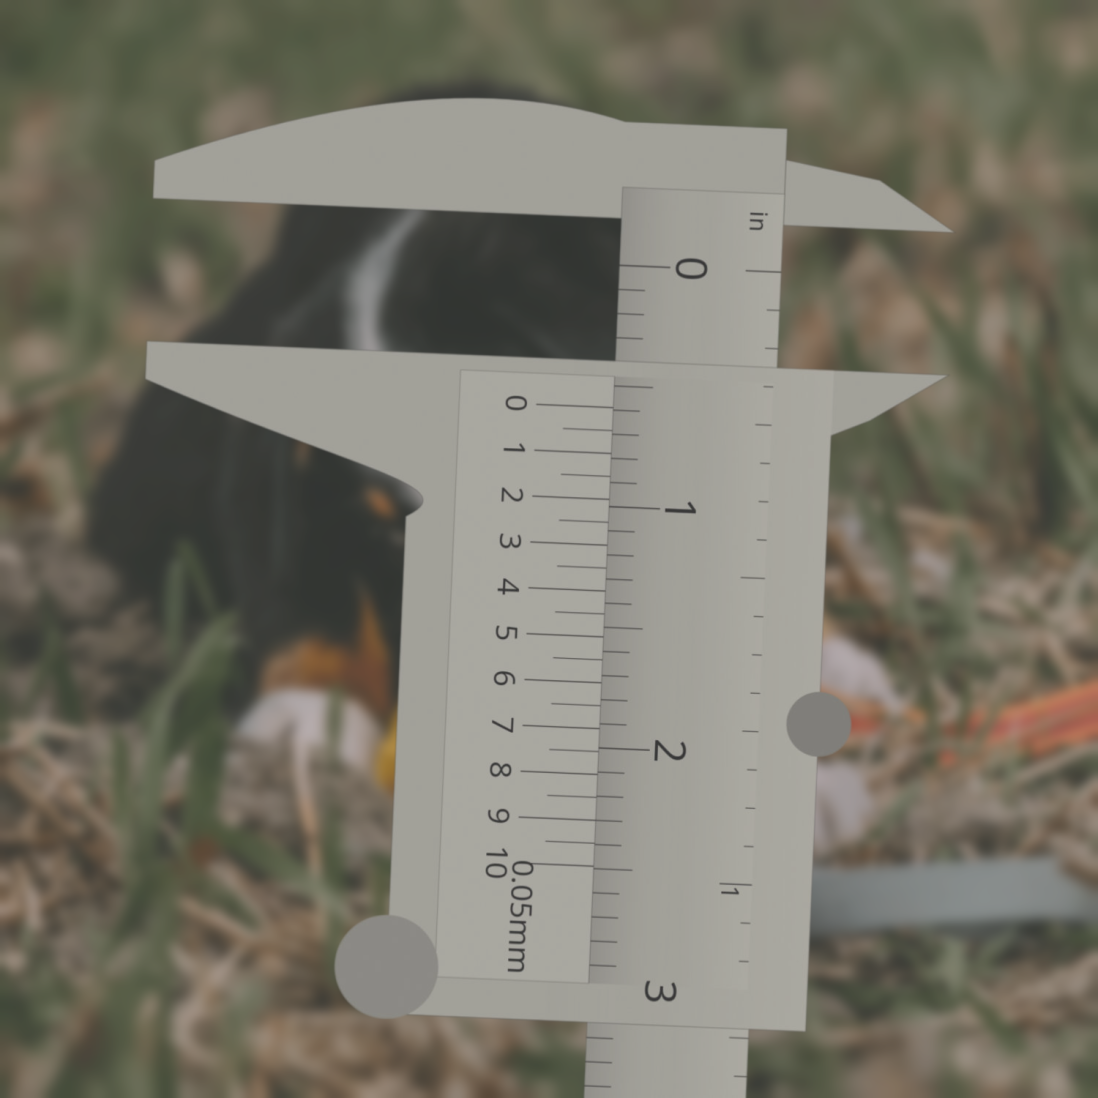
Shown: 5.90 mm
